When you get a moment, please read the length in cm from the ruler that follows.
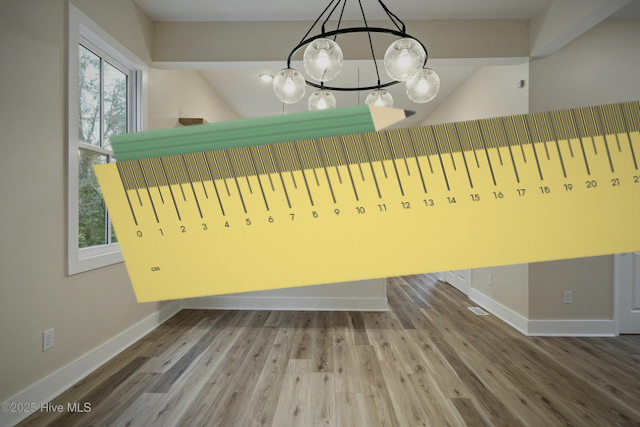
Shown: 13.5 cm
